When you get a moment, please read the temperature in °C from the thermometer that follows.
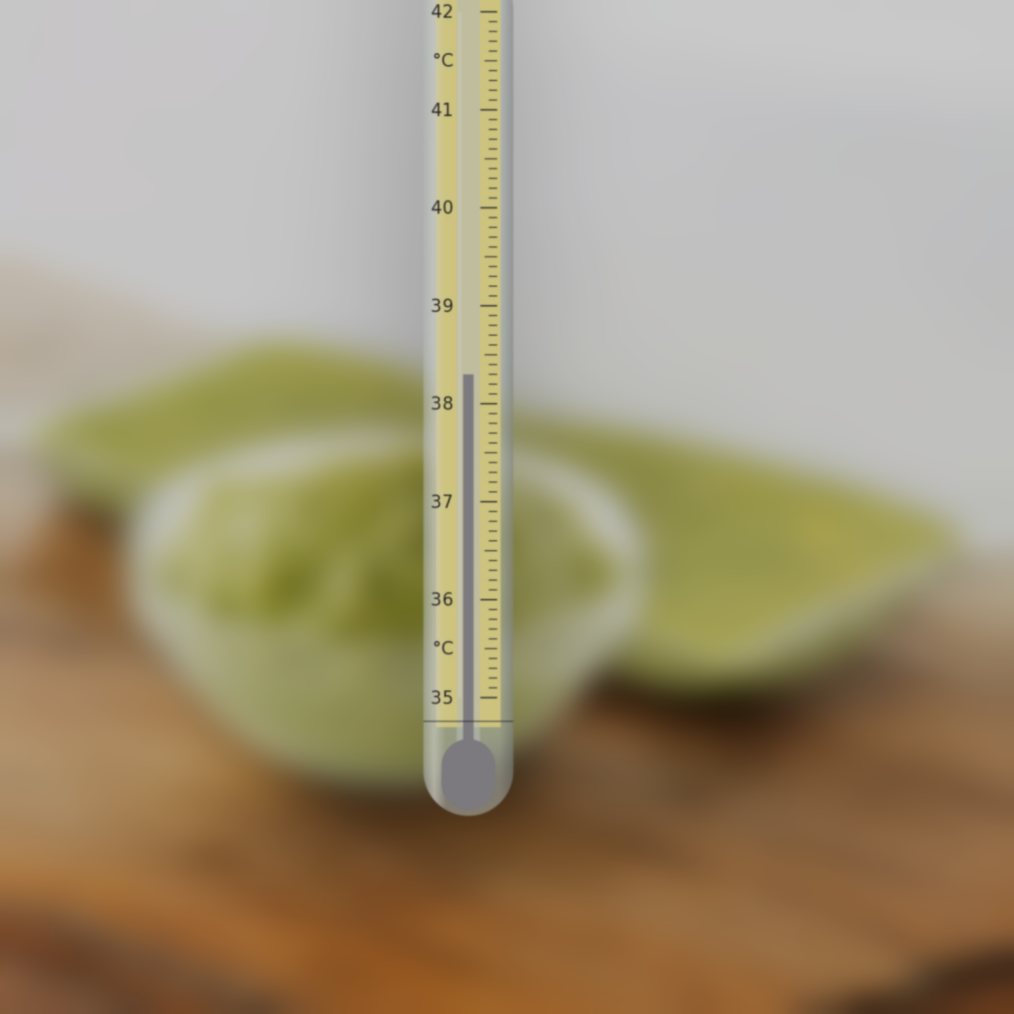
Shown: 38.3 °C
